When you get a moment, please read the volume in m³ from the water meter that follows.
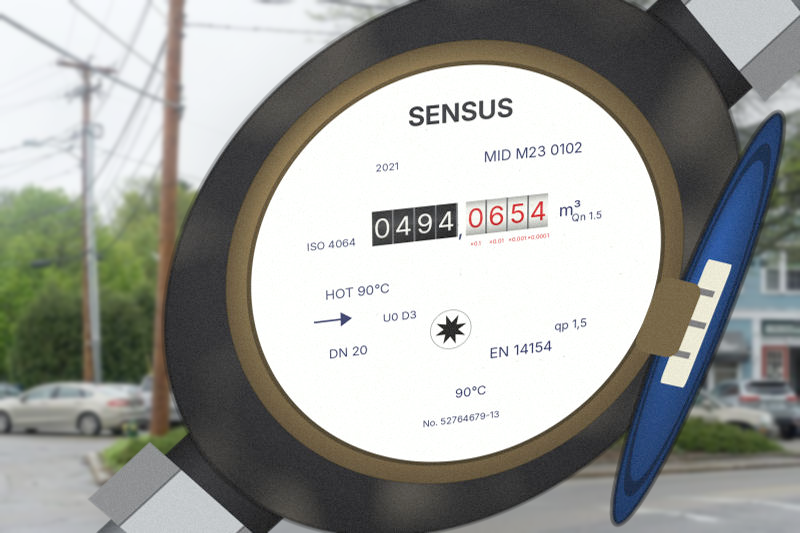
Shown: 494.0654 m³
